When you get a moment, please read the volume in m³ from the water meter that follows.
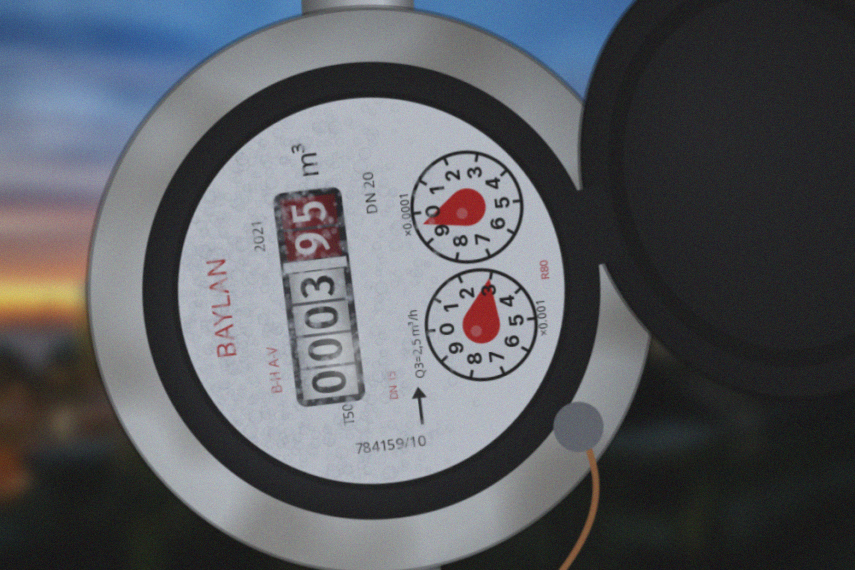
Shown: 3.9529 m³
